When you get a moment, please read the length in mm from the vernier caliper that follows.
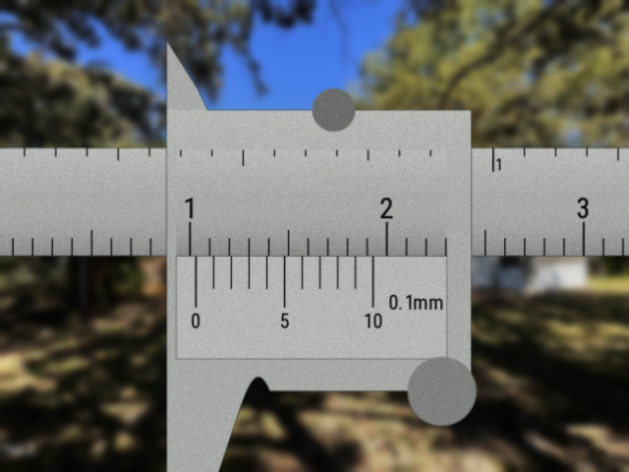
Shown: 10.3 mm
